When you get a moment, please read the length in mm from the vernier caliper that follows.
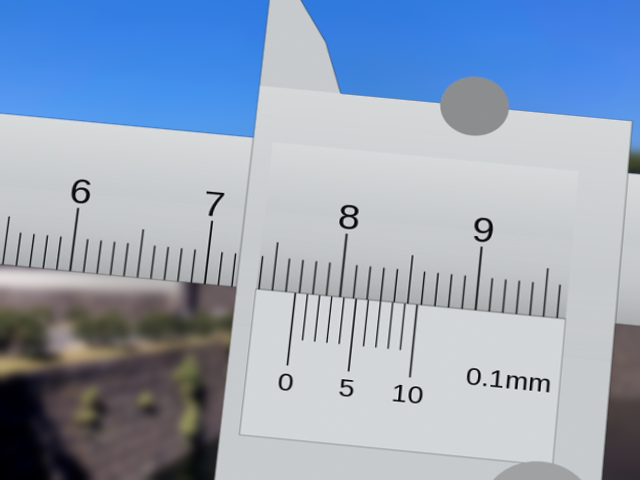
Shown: 76.7 mm
